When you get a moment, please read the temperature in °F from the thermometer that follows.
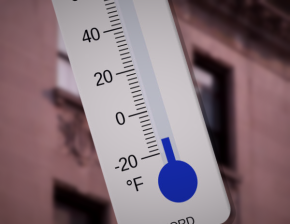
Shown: -14 °F
